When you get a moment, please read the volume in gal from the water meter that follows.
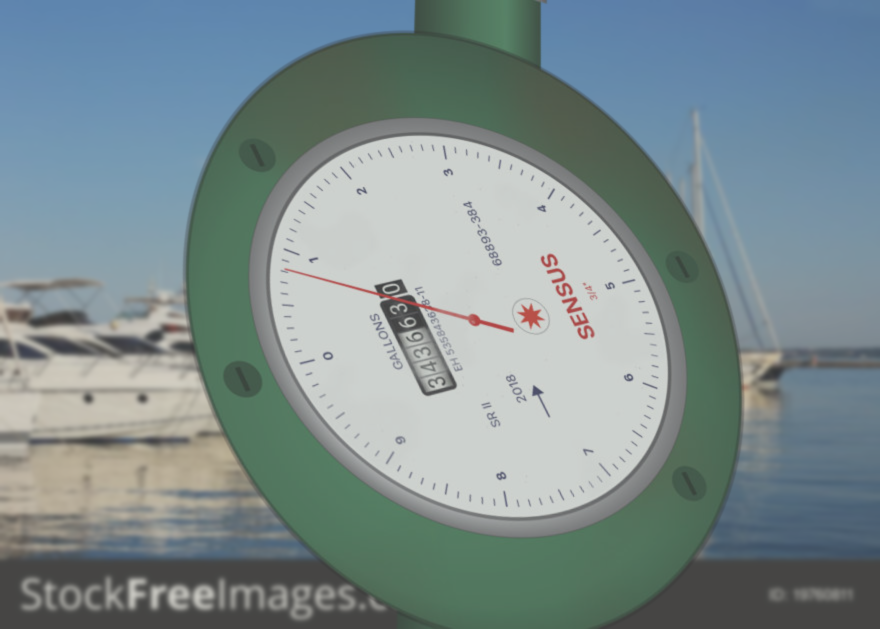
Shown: 3436630.8 gal
